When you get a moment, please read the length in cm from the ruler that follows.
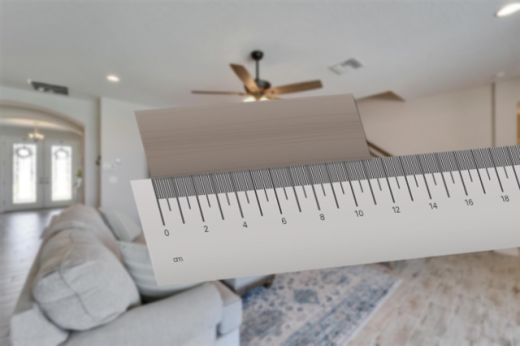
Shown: 11.5 cm
